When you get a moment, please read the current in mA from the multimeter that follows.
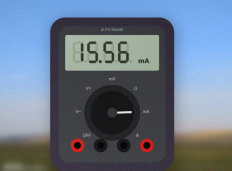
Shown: 15.56 mA
